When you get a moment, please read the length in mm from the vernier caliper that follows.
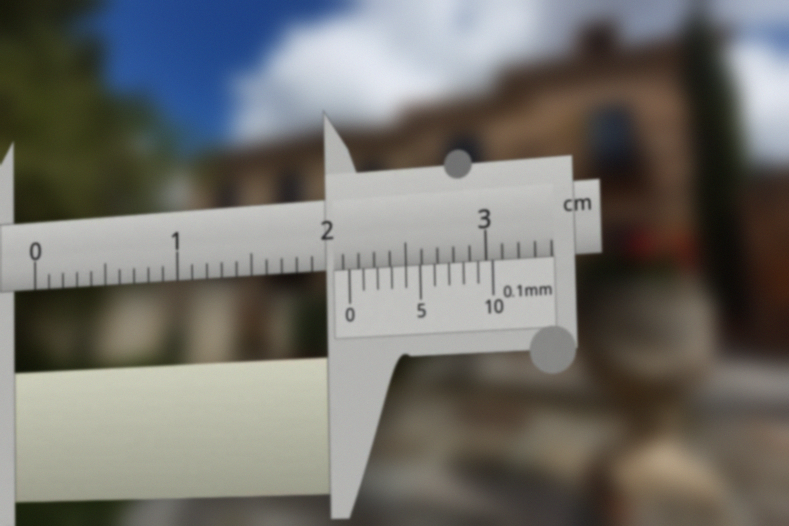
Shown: 21.4 mm
